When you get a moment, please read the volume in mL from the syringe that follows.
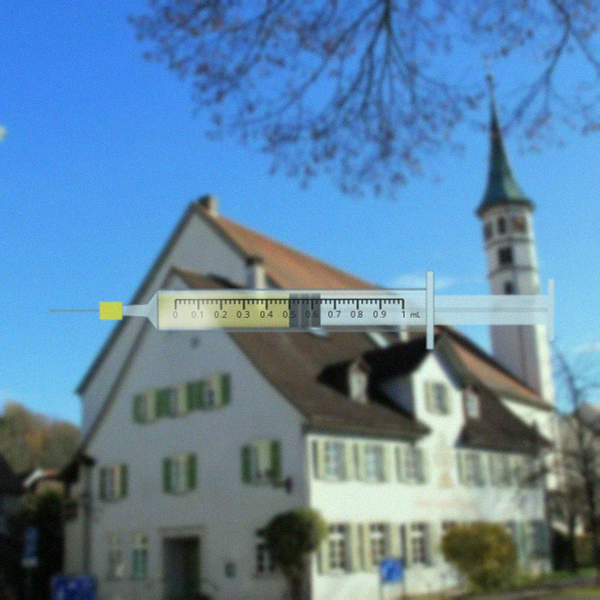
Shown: 0.5 mL
